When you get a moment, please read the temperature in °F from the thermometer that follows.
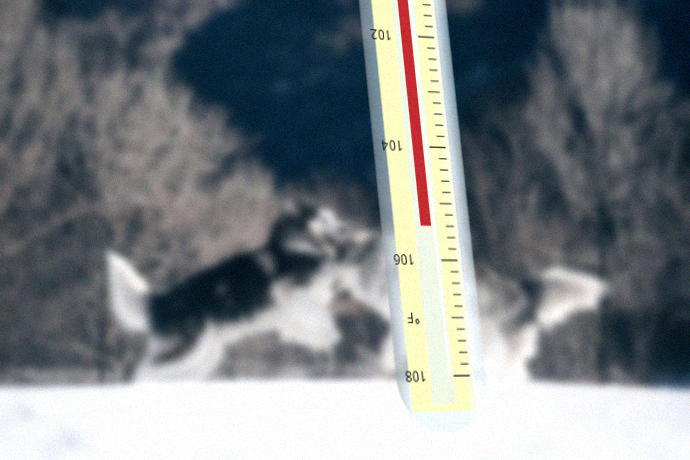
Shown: 105.4 °F
